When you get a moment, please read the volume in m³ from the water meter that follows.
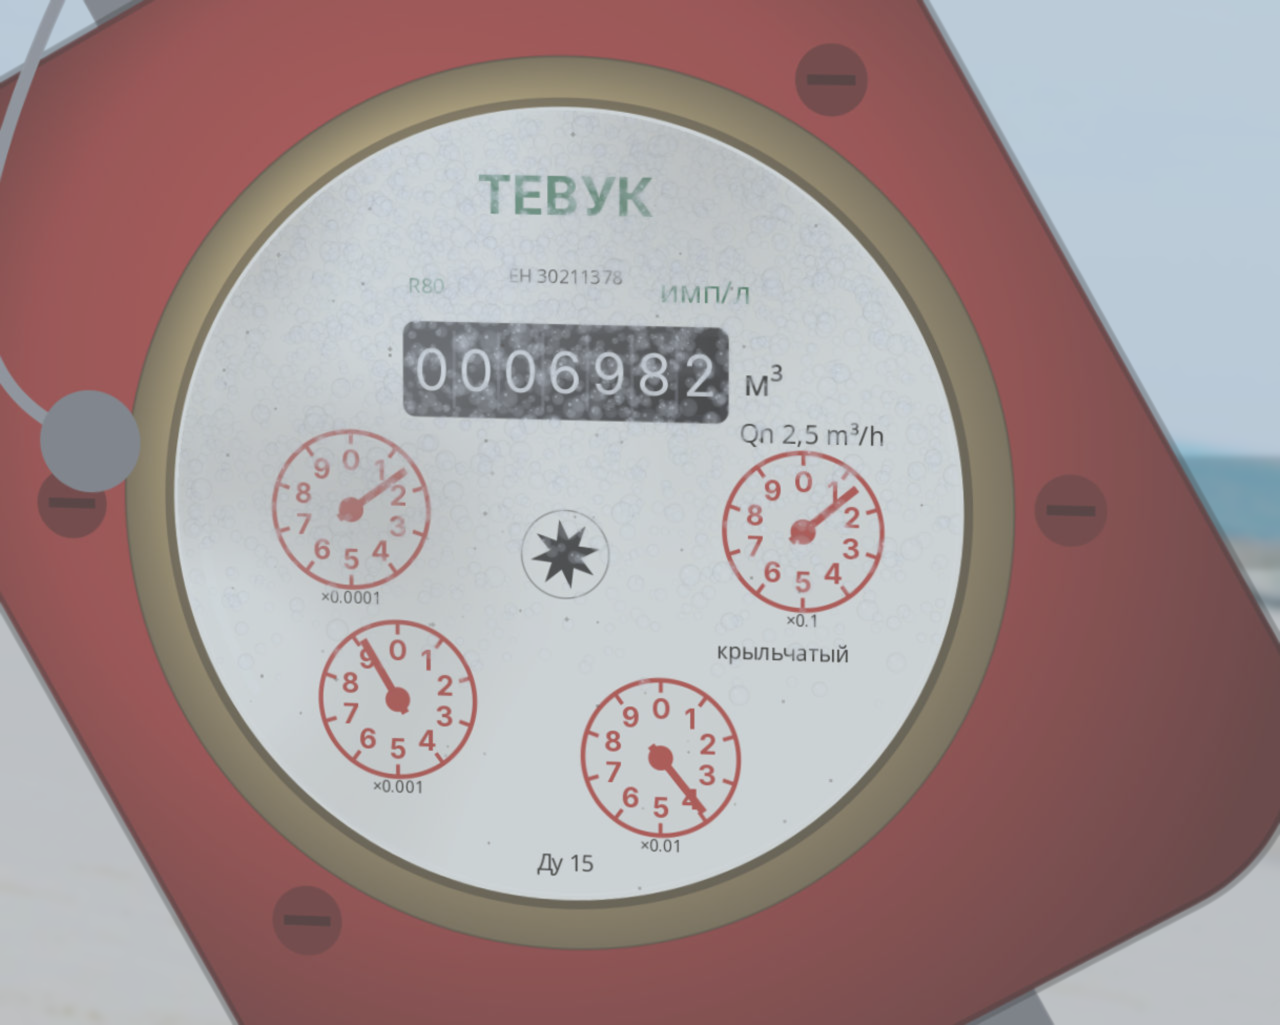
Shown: 6982.1391 m³
